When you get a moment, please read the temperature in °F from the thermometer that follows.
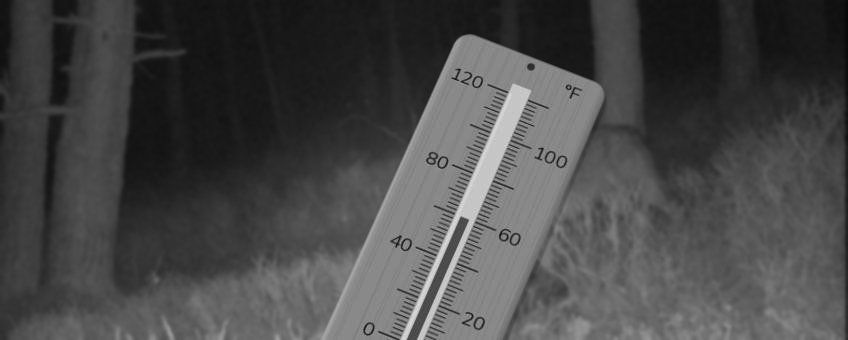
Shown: 60 °F
